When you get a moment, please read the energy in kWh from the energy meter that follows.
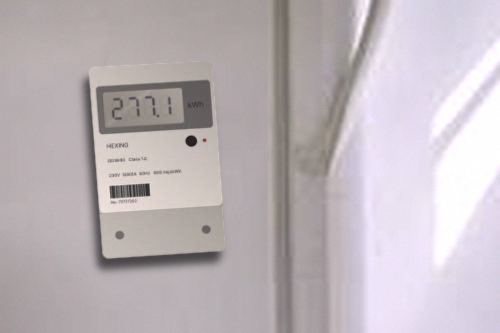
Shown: 277.1 kWh
